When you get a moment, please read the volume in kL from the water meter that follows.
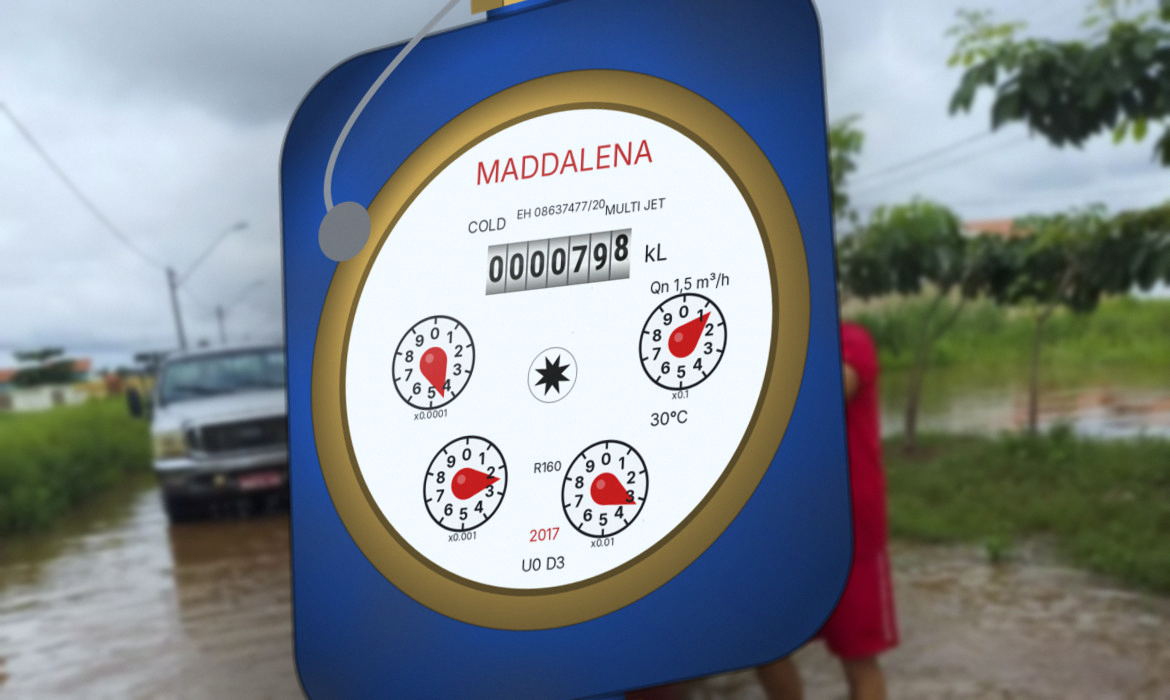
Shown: 798.1324 kL
